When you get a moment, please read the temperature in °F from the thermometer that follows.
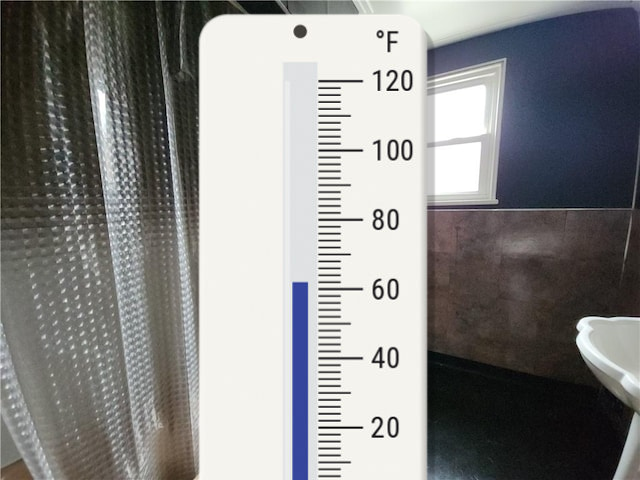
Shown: 62 °F
